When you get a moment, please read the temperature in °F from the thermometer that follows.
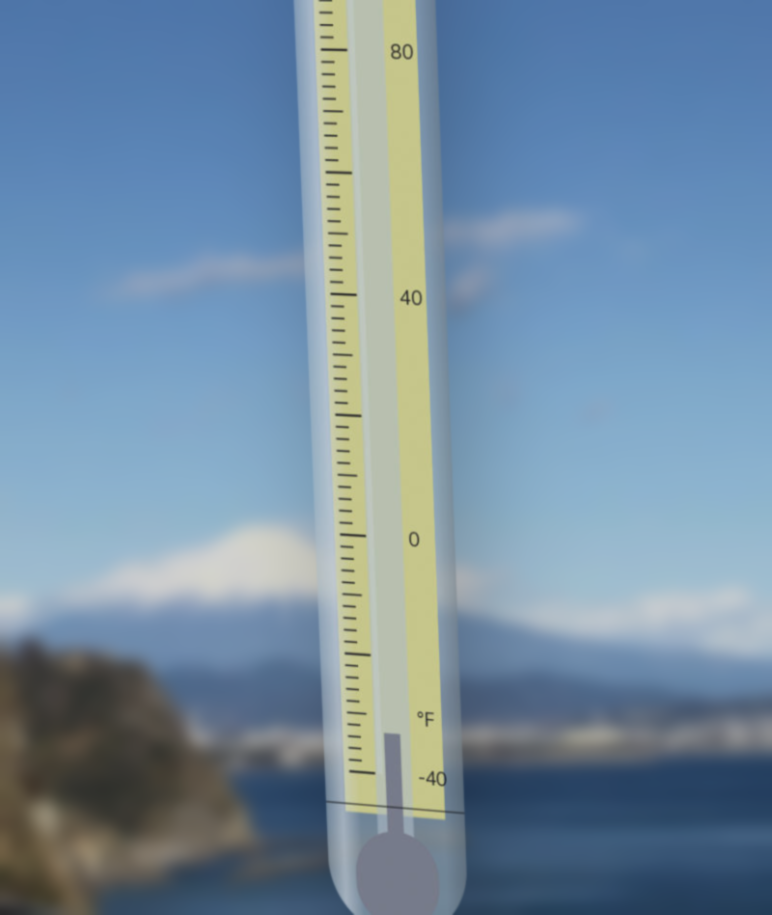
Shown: -33 °F
